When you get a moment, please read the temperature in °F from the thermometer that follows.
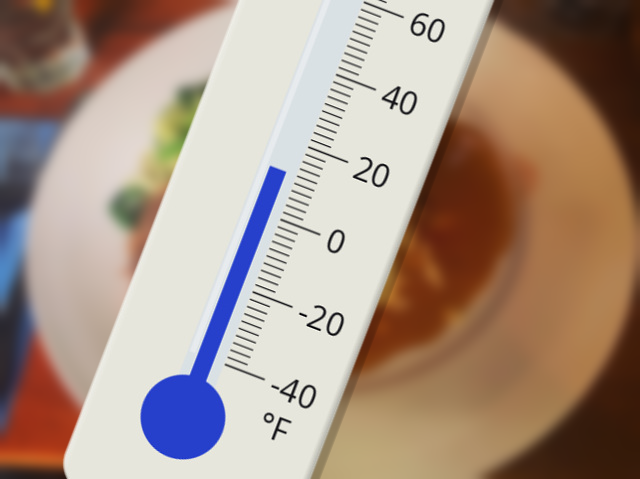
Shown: 12 °F
